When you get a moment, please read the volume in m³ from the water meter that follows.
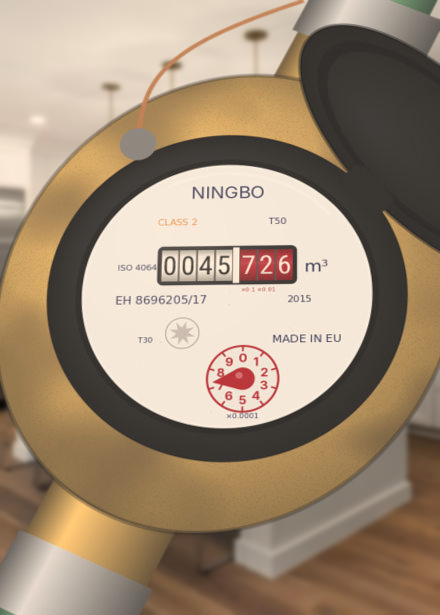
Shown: 45.7267 m³
